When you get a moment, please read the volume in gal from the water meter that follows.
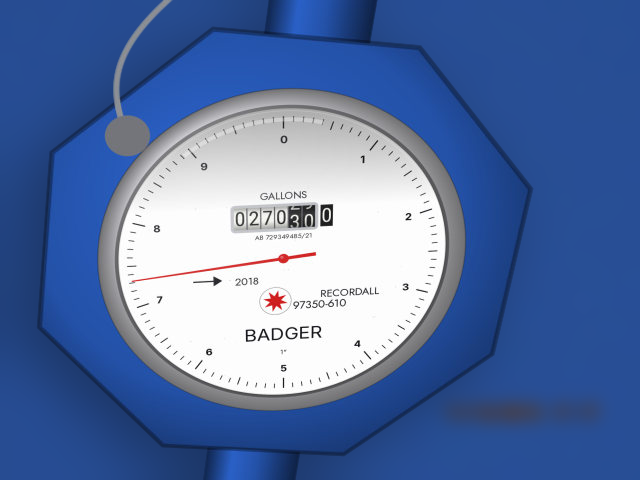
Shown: 270297.3 gal
